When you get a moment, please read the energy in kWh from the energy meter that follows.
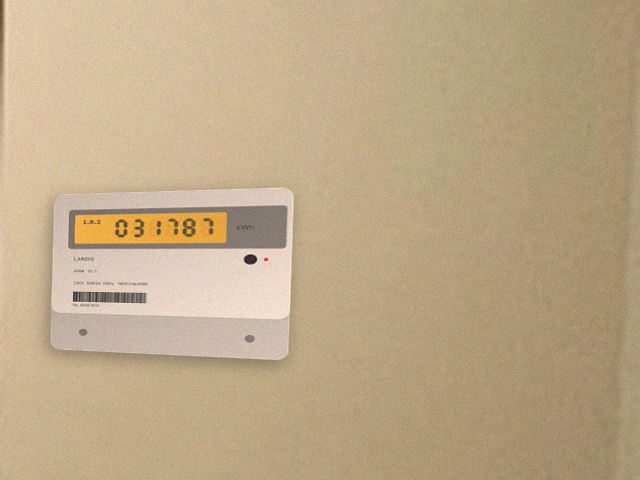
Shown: 31787 kWh
